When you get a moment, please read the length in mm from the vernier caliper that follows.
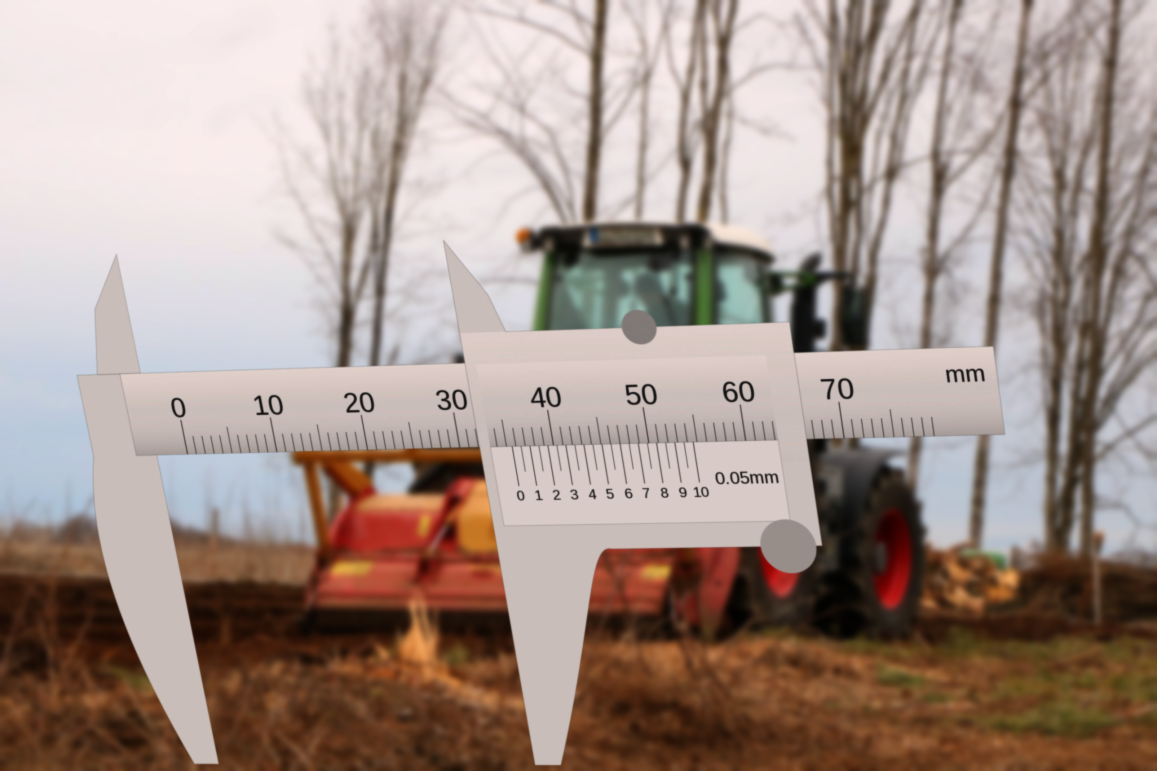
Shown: 35.6 mm
